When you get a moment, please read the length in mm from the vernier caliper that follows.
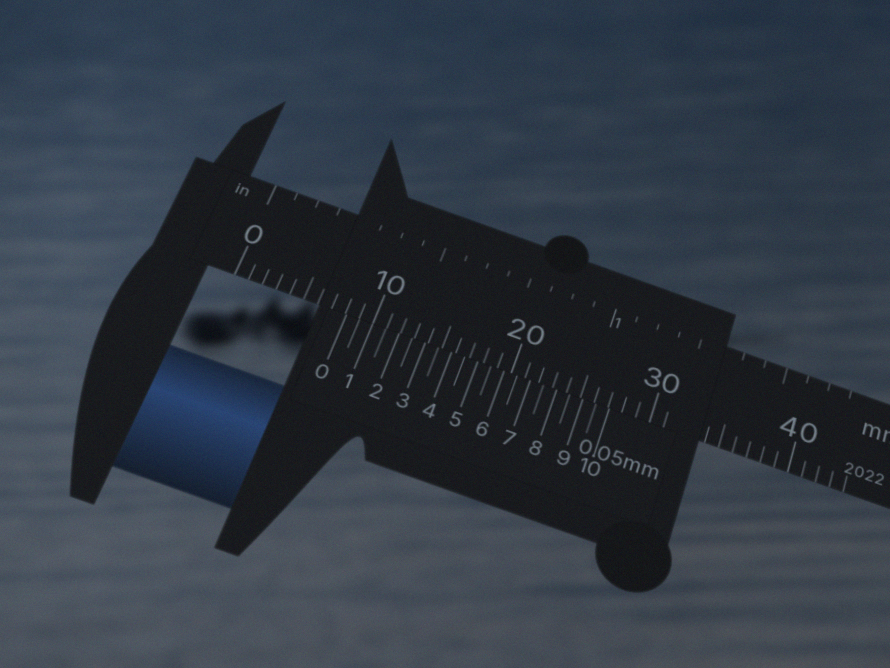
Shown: 8.1 mm
